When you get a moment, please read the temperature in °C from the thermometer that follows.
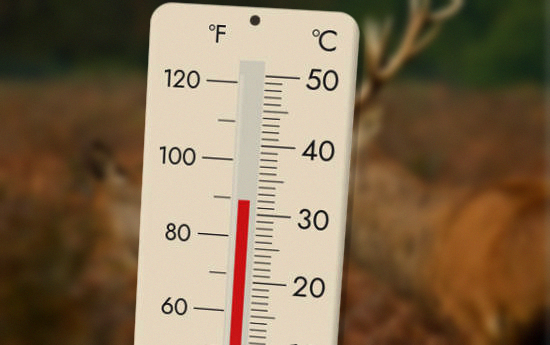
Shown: 32 °C
